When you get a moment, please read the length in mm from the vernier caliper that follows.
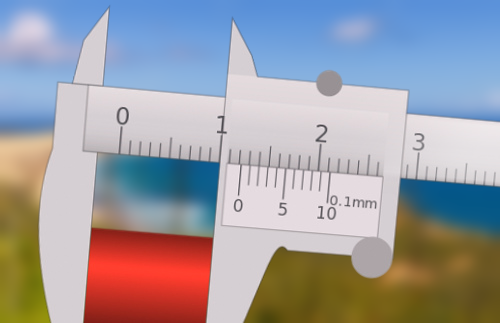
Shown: 12.2 mm
